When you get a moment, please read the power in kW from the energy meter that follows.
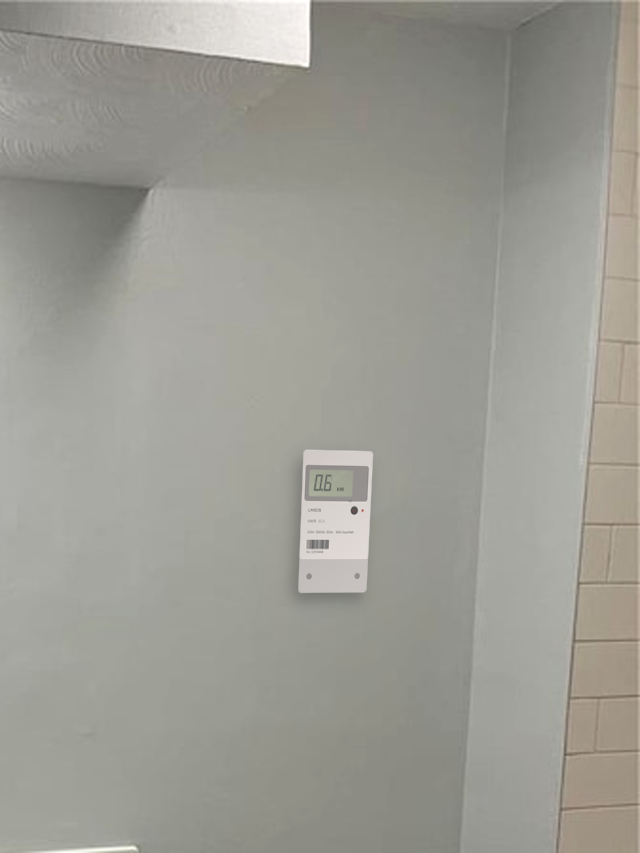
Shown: 0.6 kW
